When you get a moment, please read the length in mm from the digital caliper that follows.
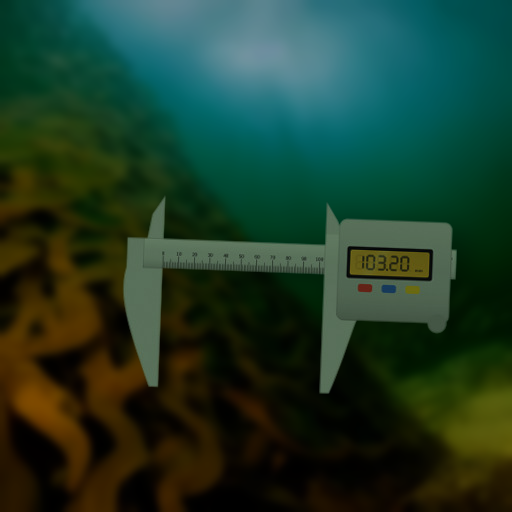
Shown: 103.20 mm
